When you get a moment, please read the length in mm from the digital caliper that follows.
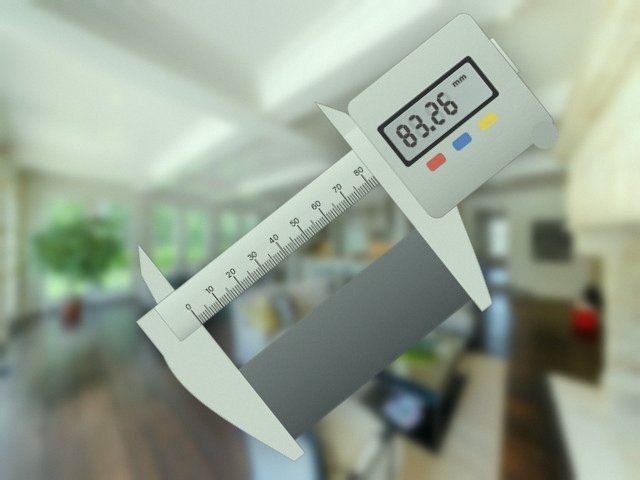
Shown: 83.26 mm
